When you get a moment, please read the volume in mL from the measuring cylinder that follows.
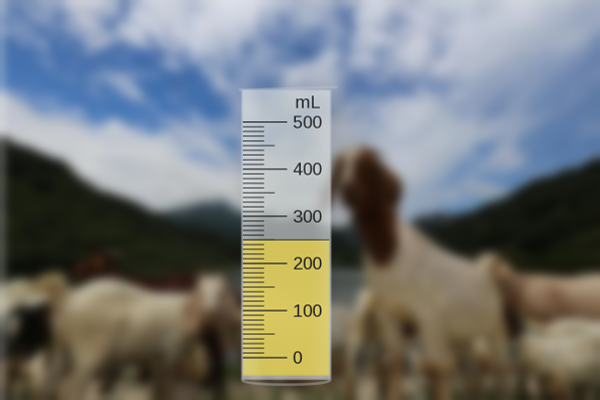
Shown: 250 mL
